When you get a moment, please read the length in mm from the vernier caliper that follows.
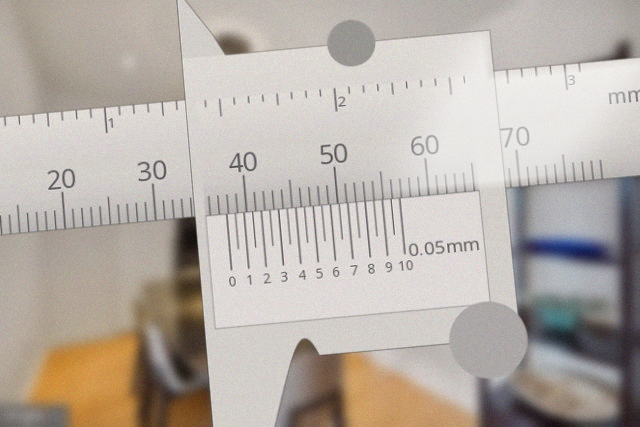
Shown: 37.8 mm
